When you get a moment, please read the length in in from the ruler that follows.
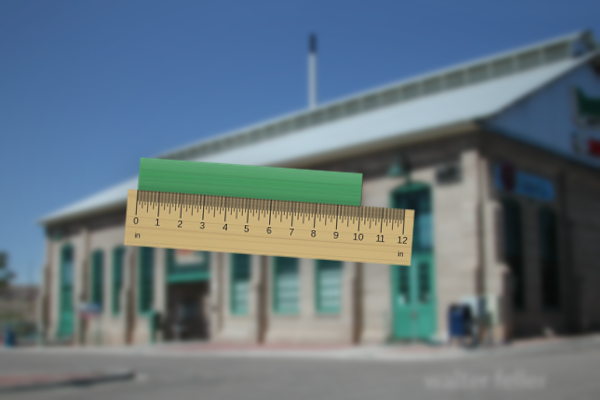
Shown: 10 in
